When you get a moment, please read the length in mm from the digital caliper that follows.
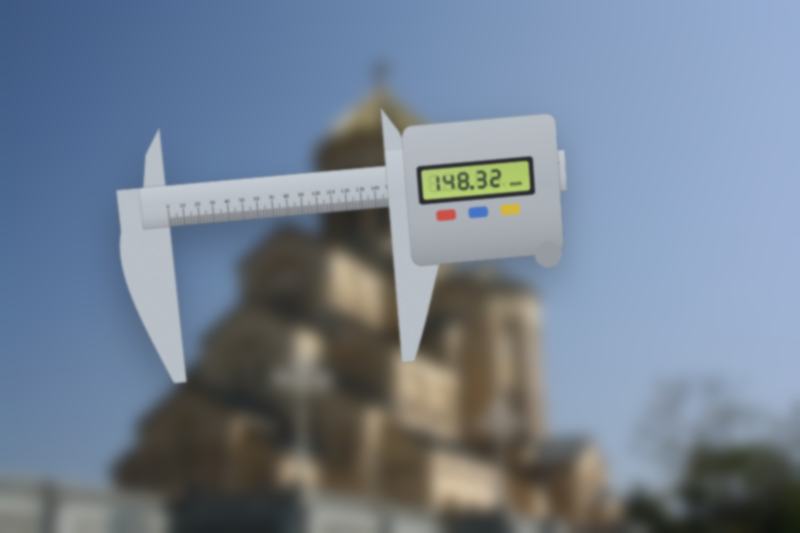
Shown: 148.32 mm
